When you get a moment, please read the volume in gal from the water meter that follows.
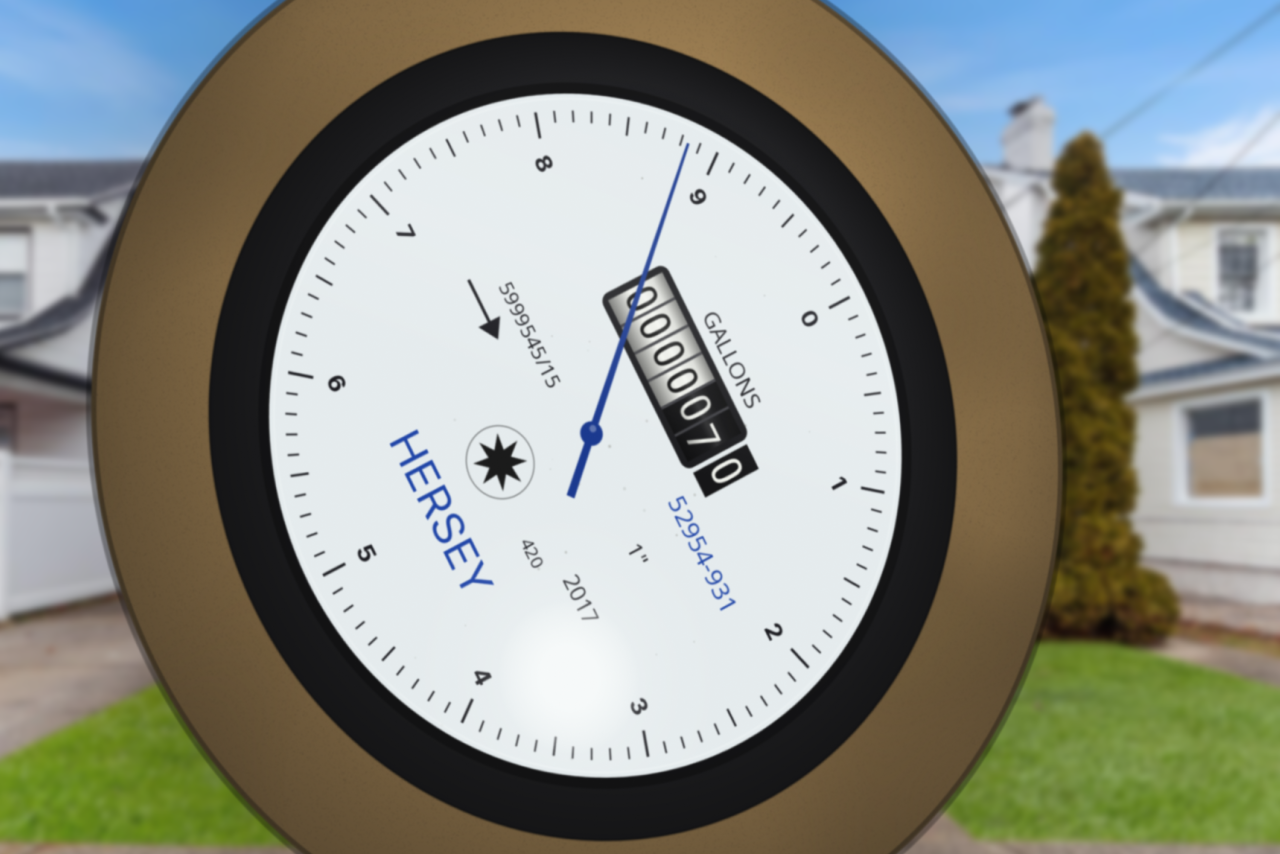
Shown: 68.8 gal
